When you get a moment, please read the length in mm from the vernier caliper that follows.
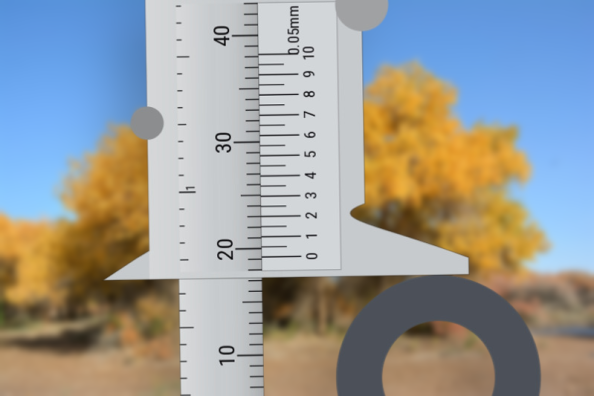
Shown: 19.2 mm
